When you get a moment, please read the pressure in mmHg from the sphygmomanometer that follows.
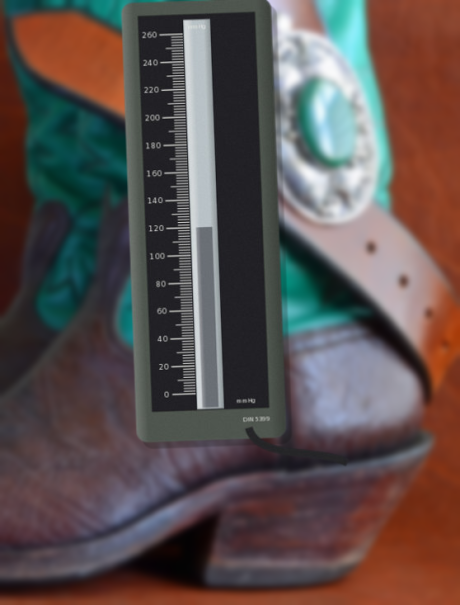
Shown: 120 mmHg
